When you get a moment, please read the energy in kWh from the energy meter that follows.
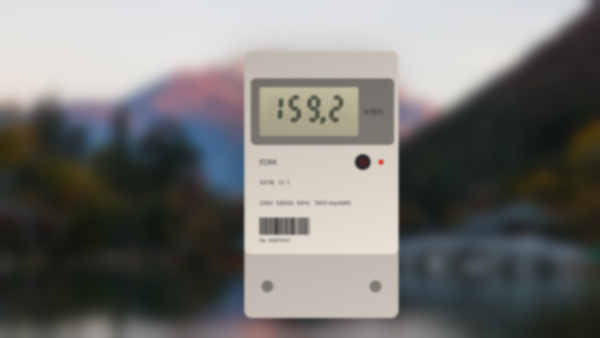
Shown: 159.2 kWh
